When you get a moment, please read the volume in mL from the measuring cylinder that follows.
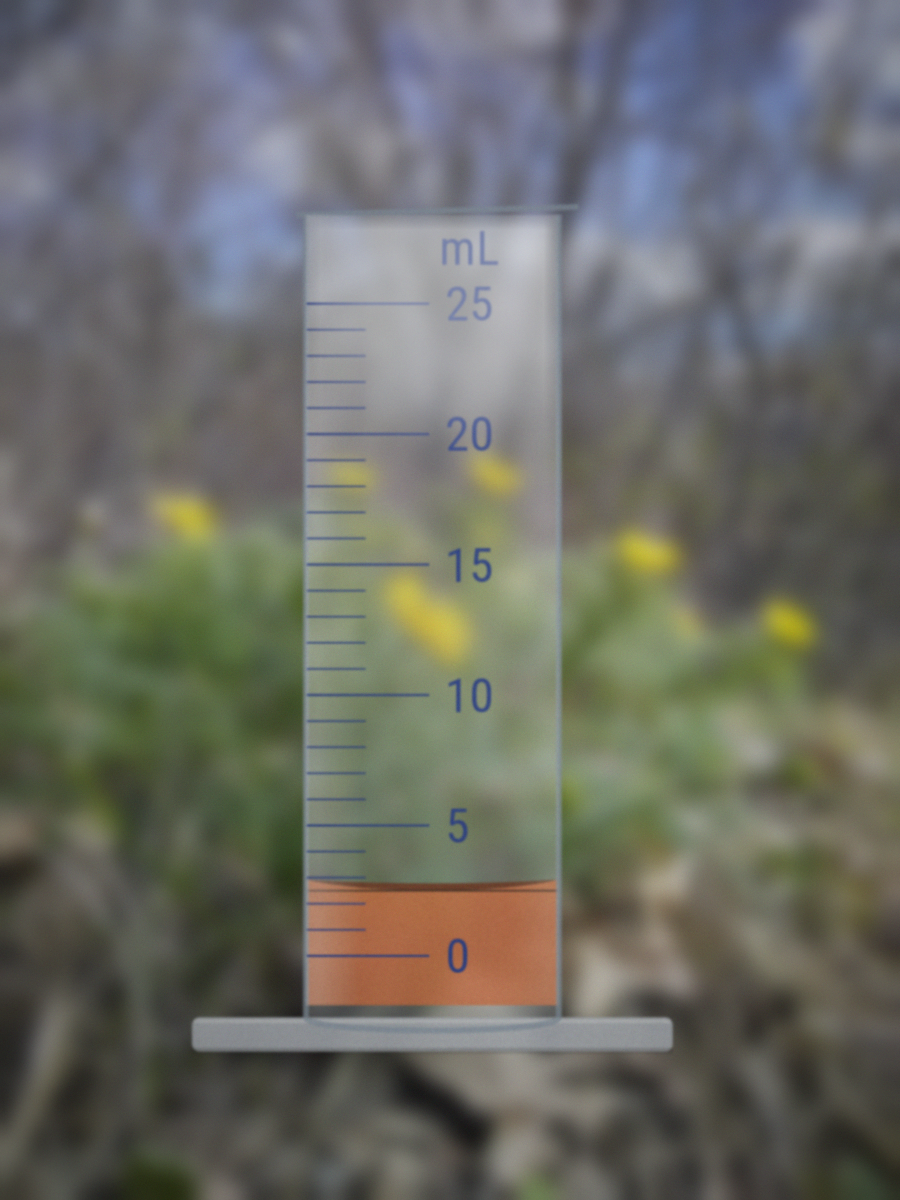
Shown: 2.5 mL
